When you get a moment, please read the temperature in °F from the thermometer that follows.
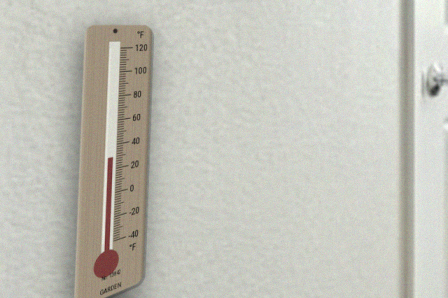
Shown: 30 °F
